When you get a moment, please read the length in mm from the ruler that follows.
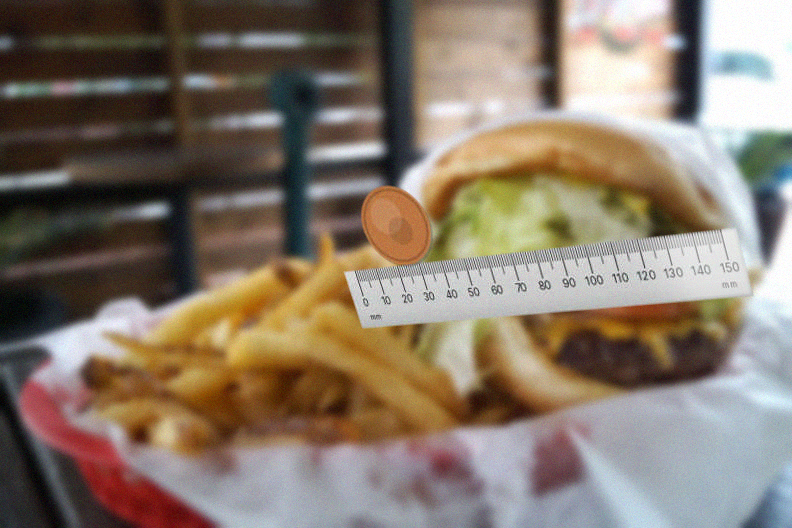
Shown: 30 mm
